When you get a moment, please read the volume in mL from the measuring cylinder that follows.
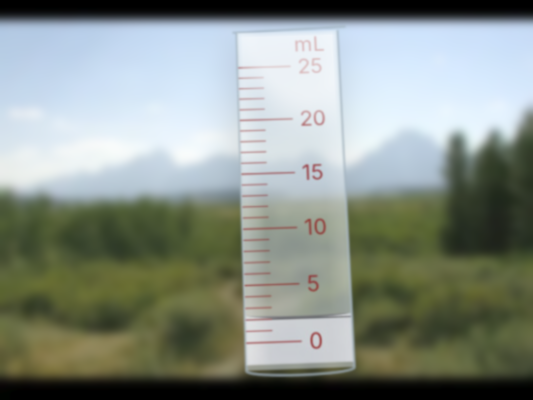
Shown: 2 mL
